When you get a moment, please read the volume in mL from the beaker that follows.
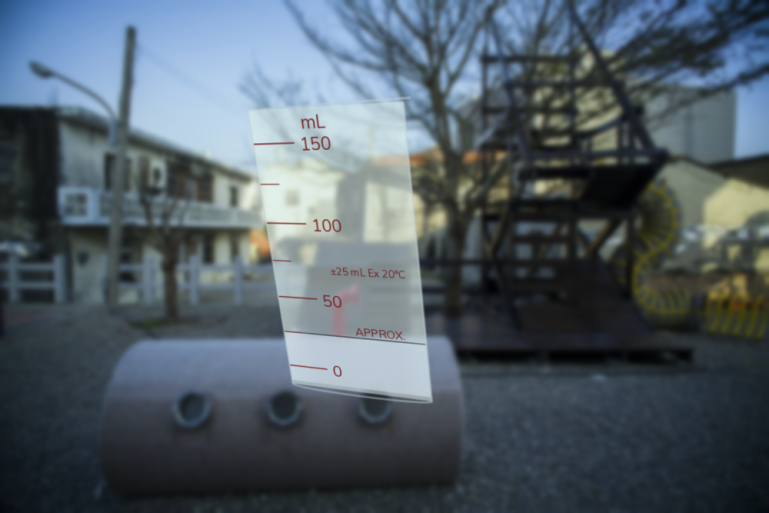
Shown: 25 mL
